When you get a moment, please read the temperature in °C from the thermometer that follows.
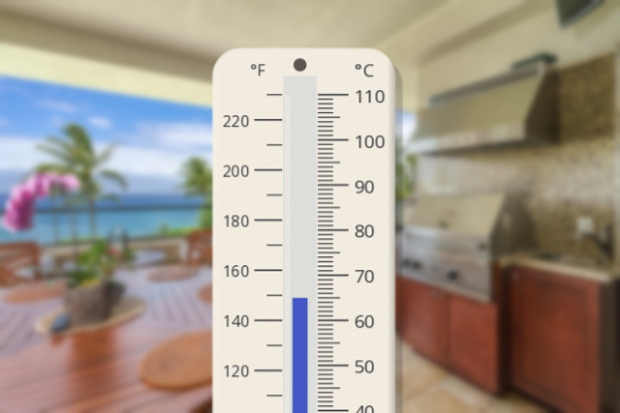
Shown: 65 °C
